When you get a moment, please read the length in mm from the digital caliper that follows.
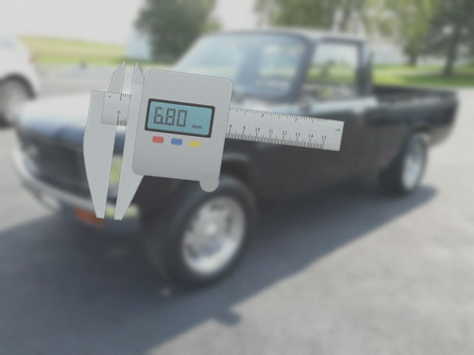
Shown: 6.80 mm
